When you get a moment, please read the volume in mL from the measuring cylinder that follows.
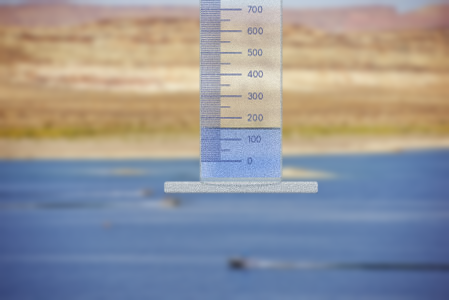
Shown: 150 mL
